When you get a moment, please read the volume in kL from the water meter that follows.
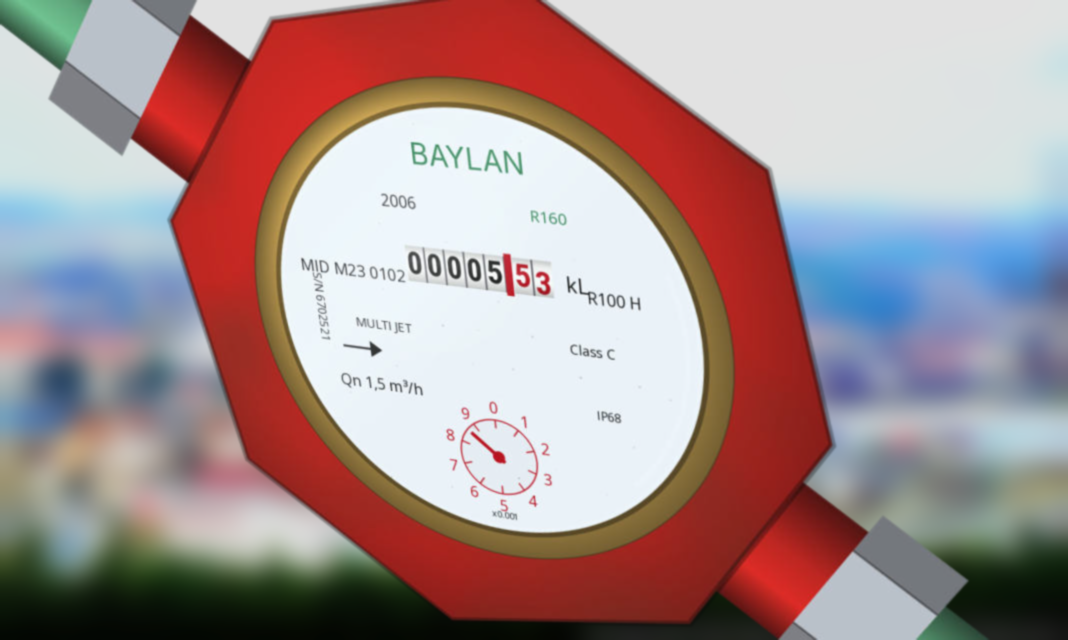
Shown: 5.528 kL
